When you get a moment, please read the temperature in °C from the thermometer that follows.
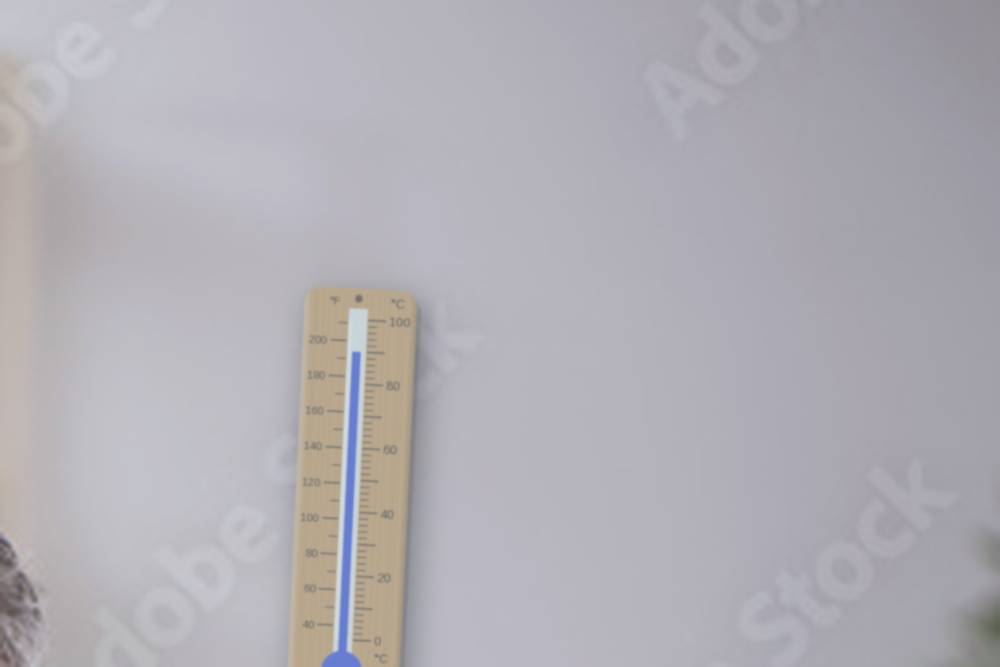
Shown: 90 °C
